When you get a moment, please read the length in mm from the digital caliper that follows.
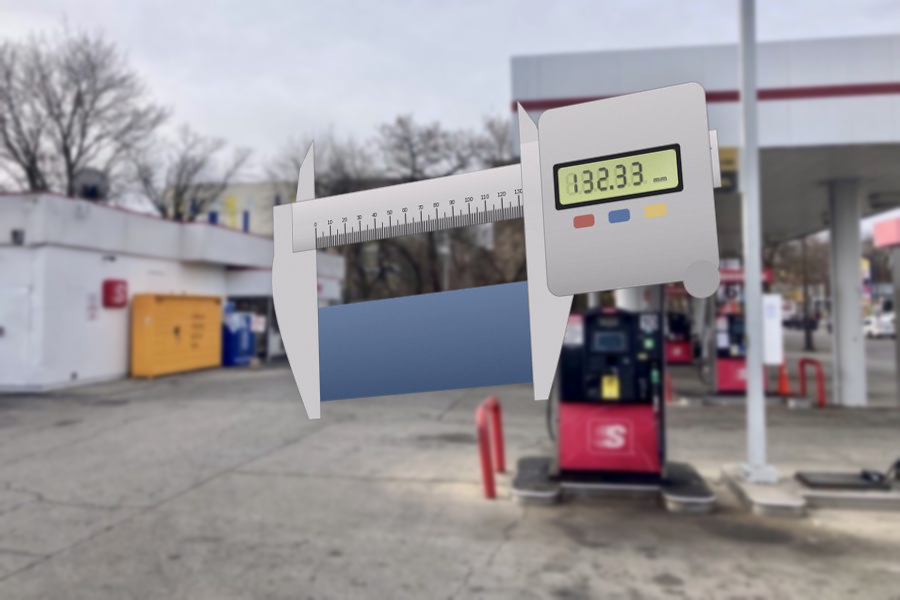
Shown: 132.33 mm
